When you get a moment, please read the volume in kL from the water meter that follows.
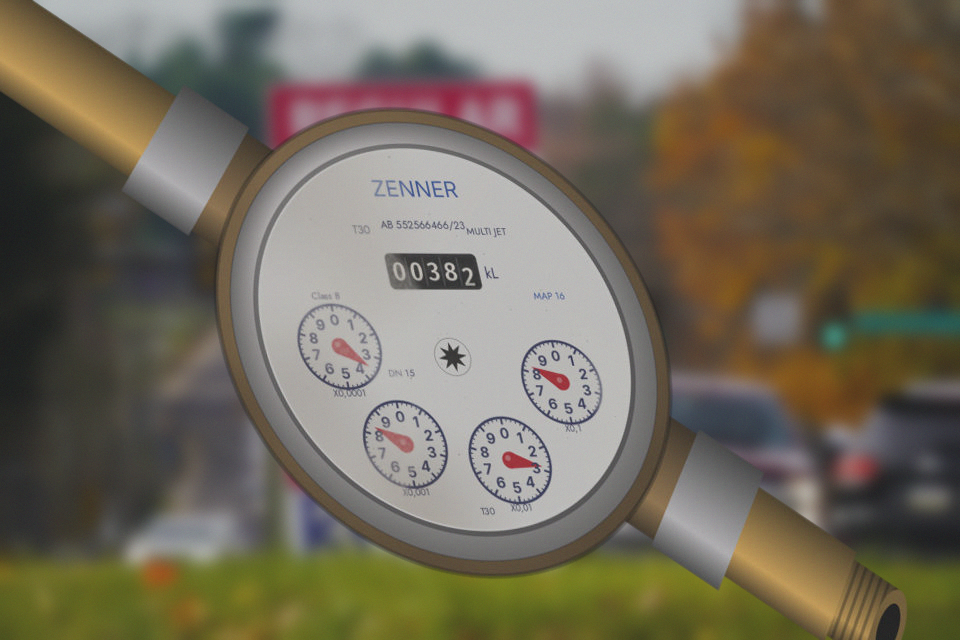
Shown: 381.8283 kL
